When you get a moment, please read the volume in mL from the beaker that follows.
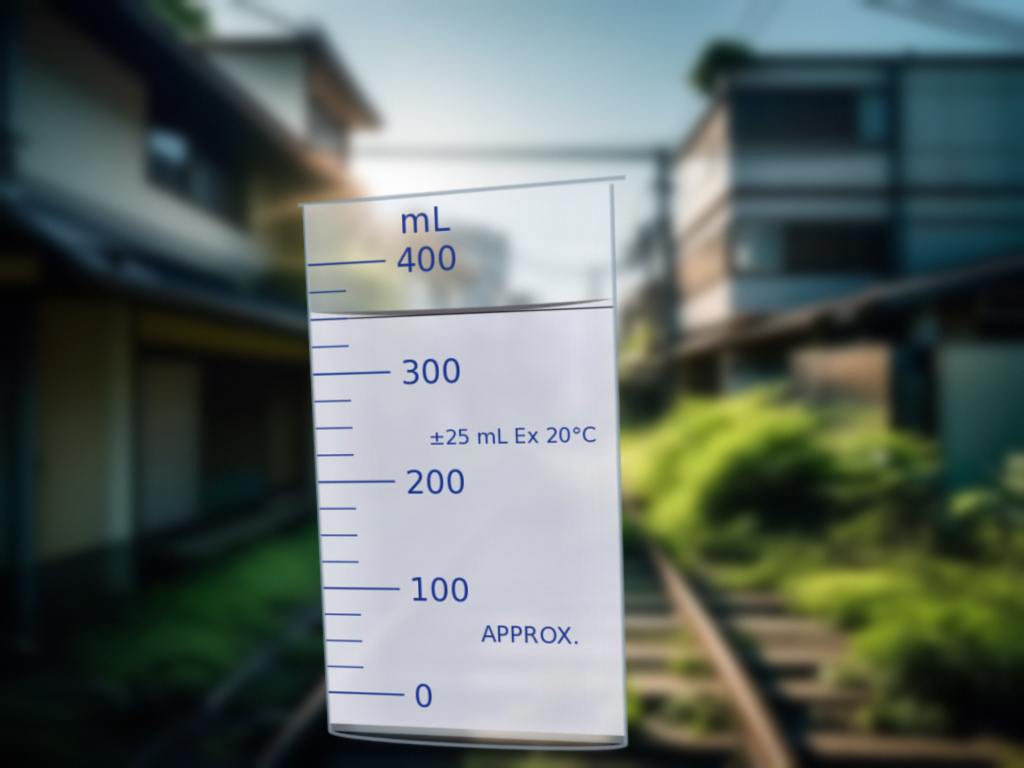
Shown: 350 mL
